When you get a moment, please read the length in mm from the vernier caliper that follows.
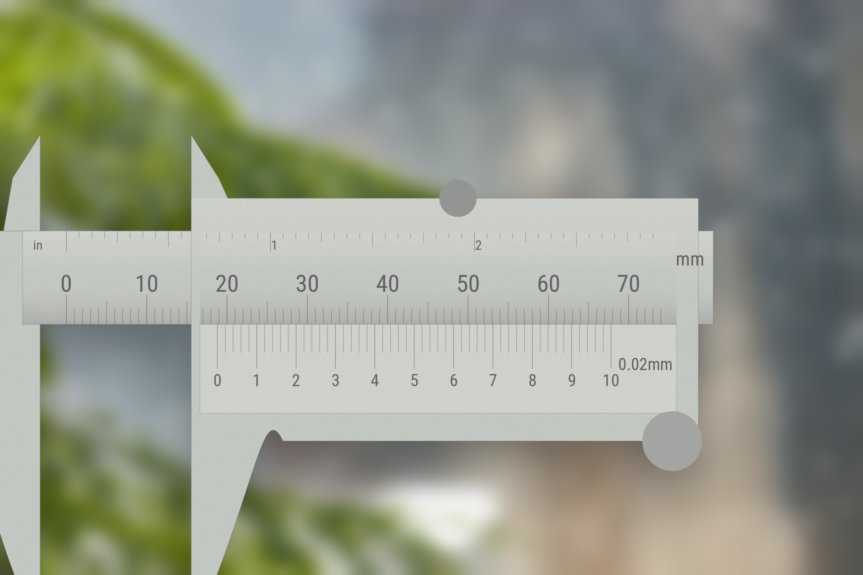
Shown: 18.8 mm
